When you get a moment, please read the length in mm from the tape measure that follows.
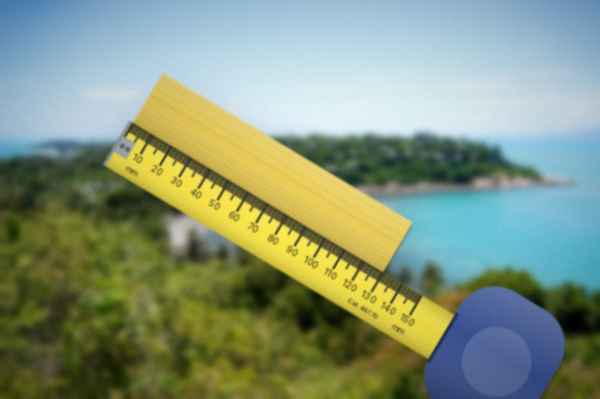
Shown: 130 mm
